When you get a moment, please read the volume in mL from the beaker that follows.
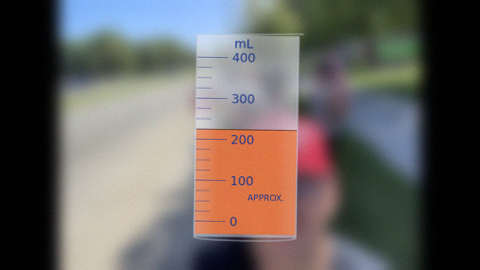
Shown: 225 mL
